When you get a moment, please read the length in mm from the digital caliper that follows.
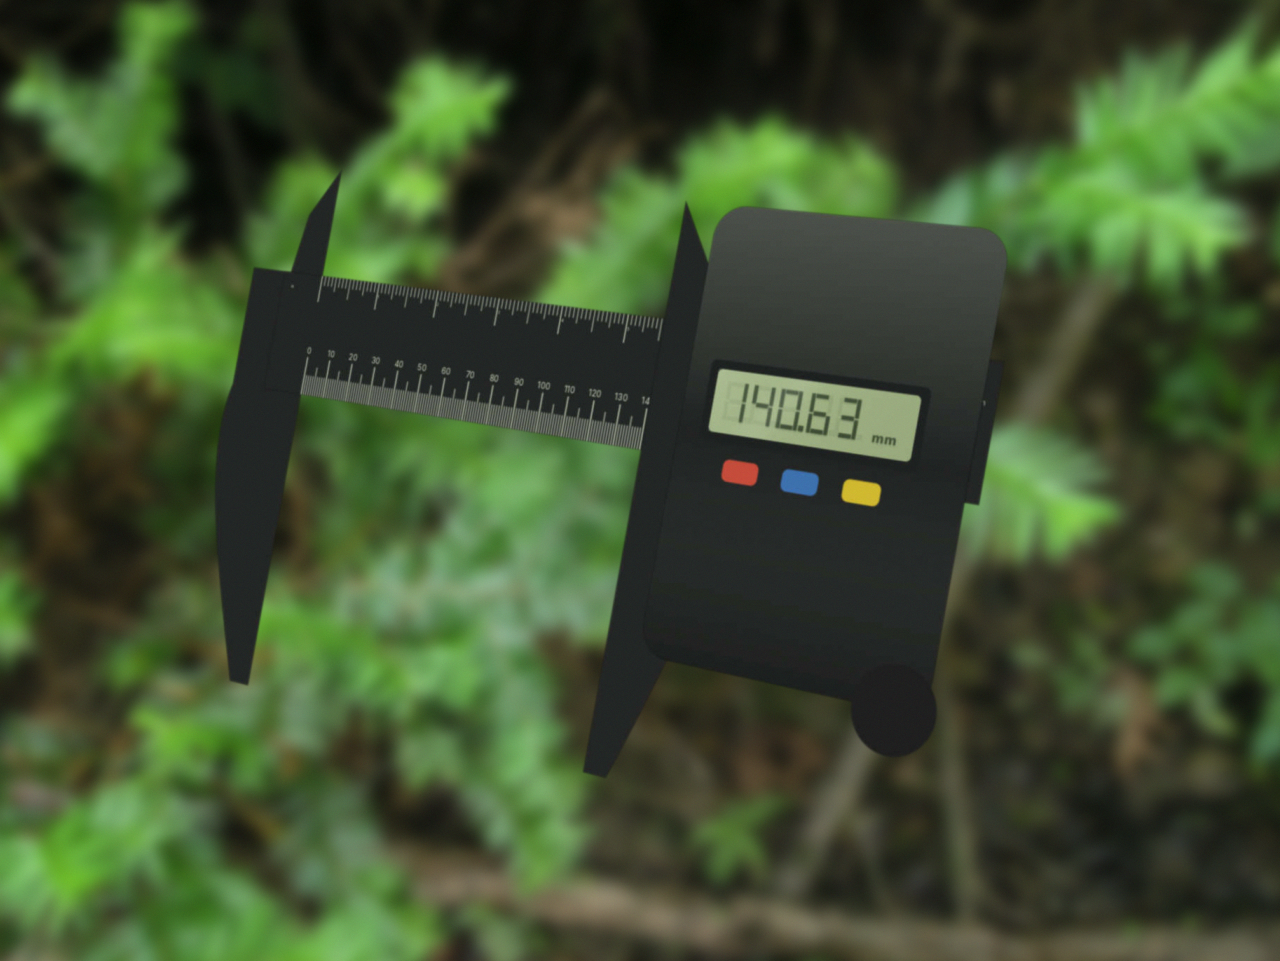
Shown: 140.63 mm
